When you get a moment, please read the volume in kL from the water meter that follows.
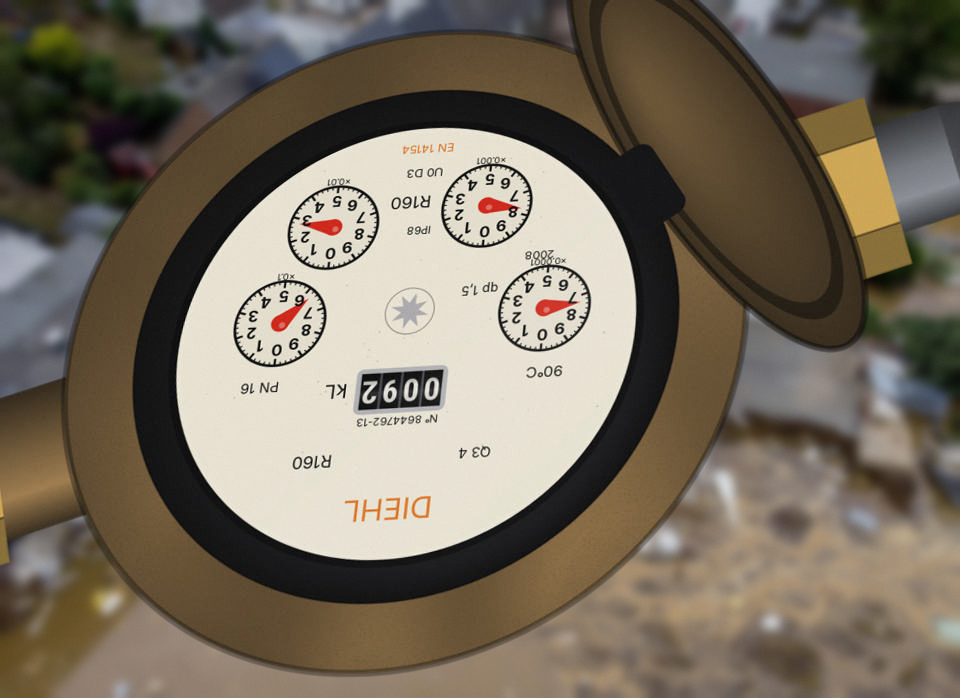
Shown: 92.6277 kL
